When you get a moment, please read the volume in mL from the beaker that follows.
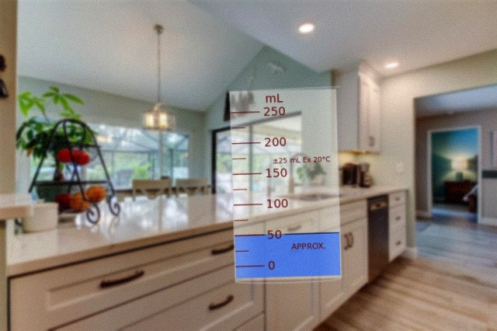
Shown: 50 mL
